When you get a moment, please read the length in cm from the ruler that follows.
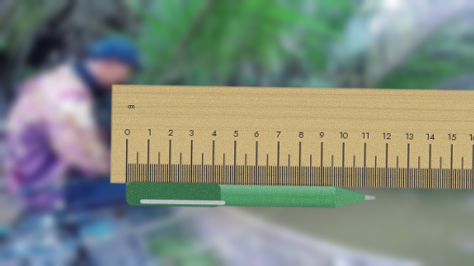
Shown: 11.5 cm
